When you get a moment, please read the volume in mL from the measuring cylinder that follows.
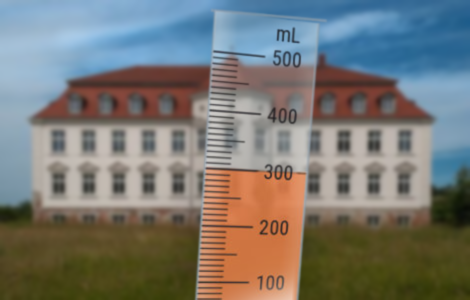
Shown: 300 mL
